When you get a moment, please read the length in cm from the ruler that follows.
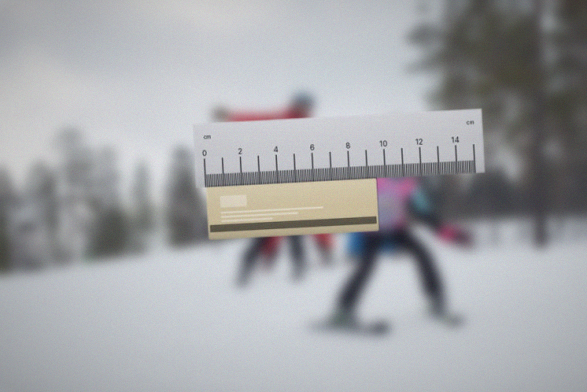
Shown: 9.5 cm
